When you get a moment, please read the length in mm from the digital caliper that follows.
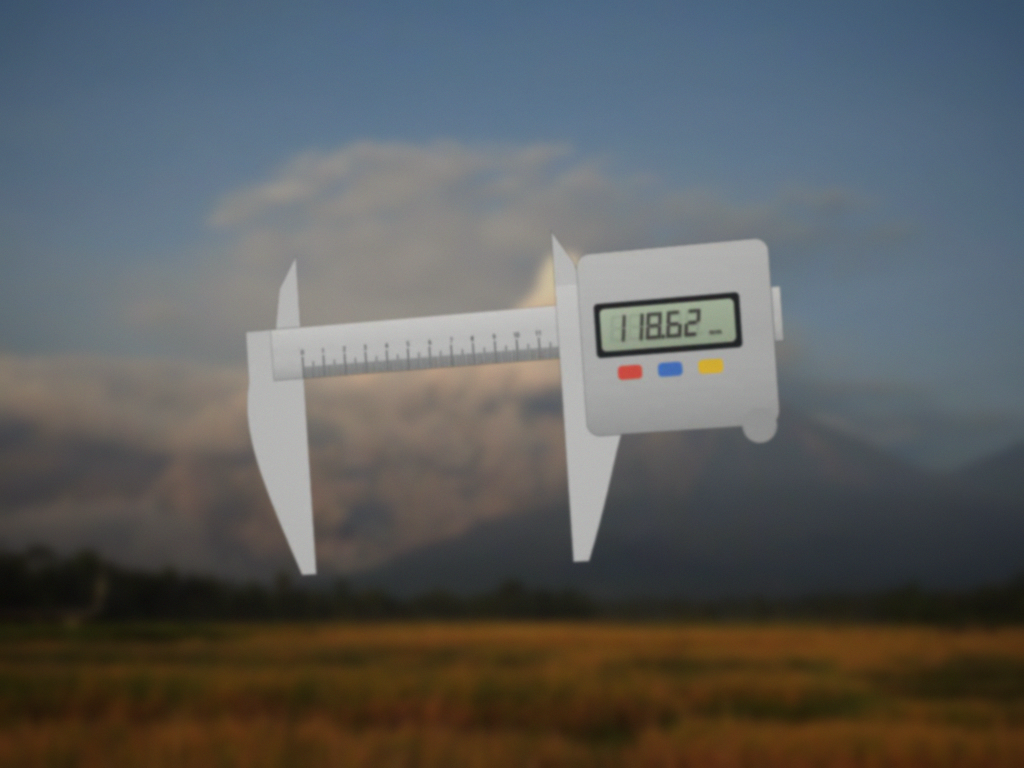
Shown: 118.62 mm
